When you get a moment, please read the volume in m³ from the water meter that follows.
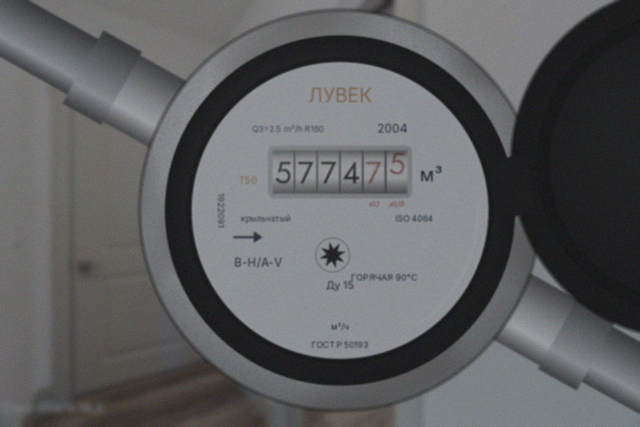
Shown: 5774.75 m³
